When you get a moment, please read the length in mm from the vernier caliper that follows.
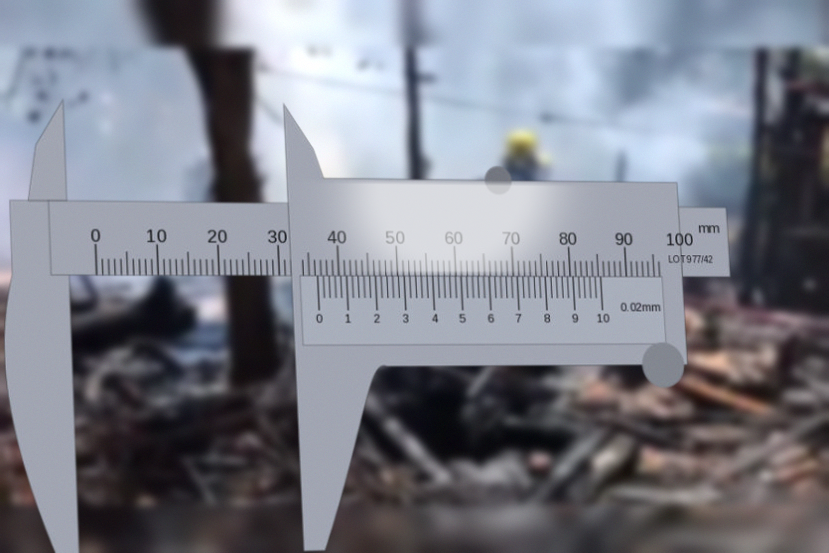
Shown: 36.4 mm
